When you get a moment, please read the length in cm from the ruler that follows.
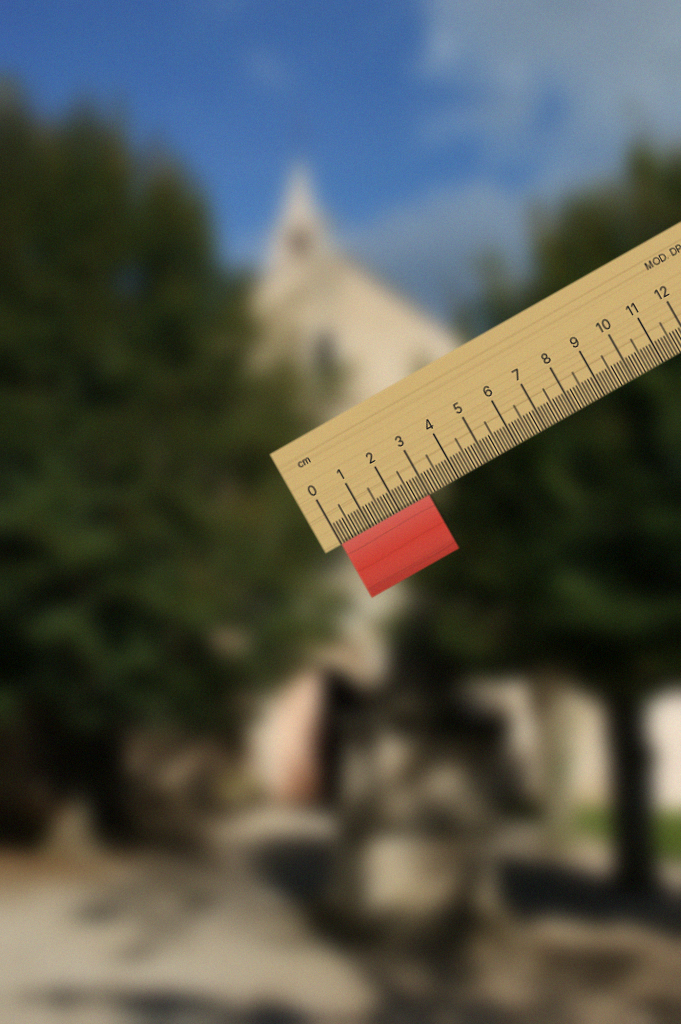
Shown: 3 cm
